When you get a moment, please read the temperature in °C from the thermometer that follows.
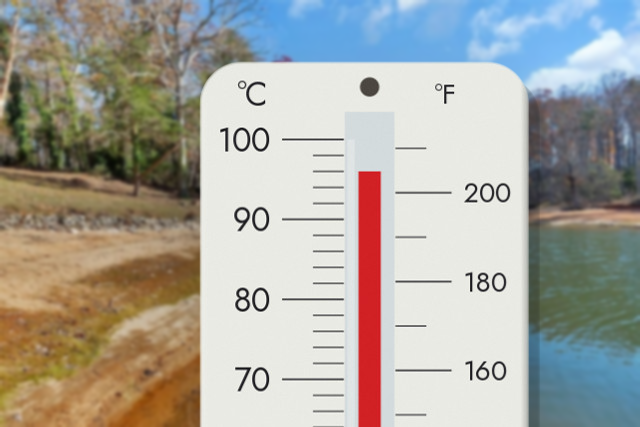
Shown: 96 °C
